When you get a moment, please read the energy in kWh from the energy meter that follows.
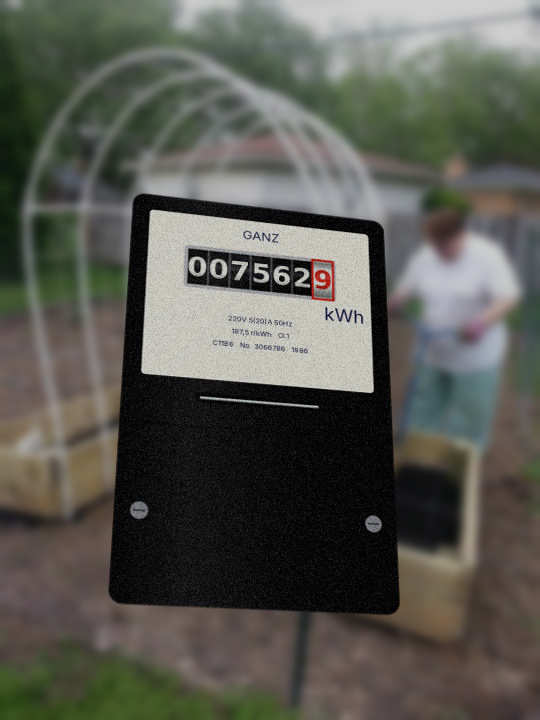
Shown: 7562.9 kWh
